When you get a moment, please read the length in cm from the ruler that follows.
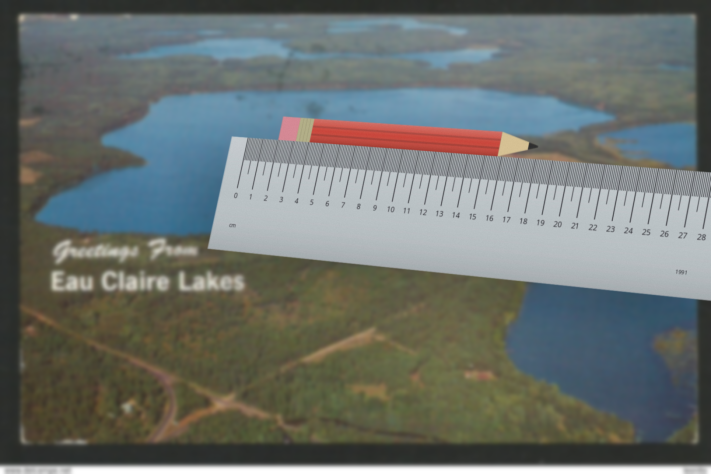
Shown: 16 cm
